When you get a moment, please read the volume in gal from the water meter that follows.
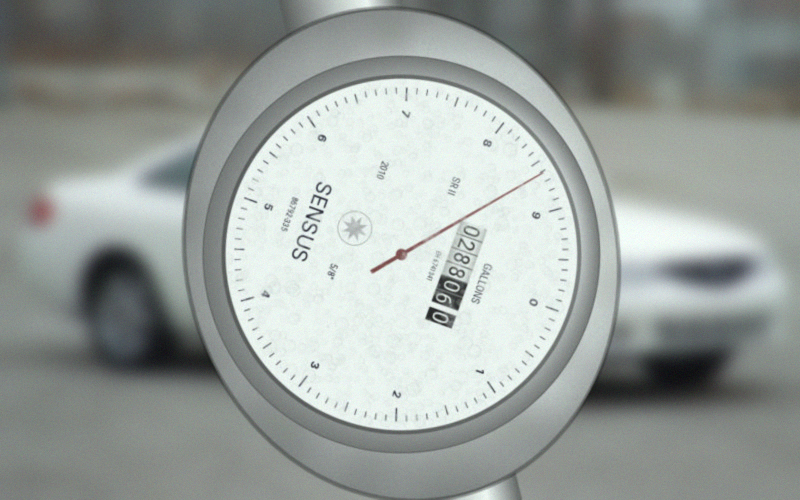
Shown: 288058.6 gal
